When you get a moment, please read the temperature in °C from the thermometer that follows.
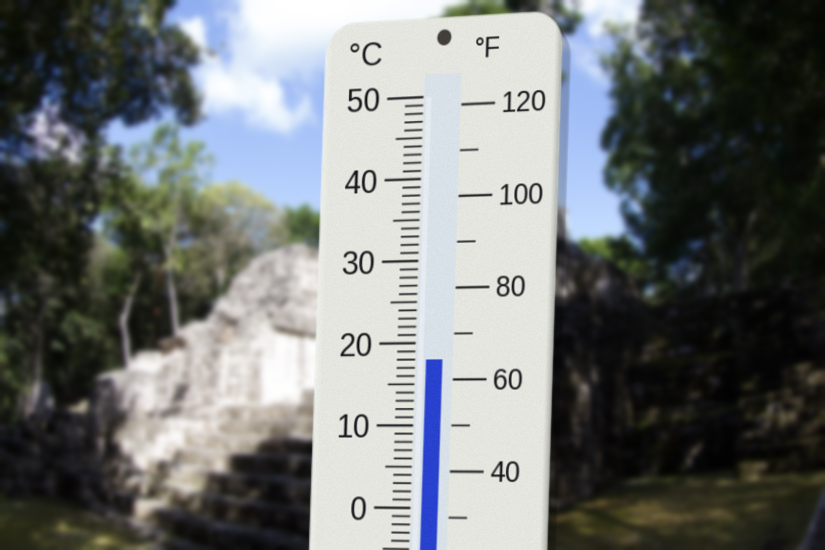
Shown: 18 °C
